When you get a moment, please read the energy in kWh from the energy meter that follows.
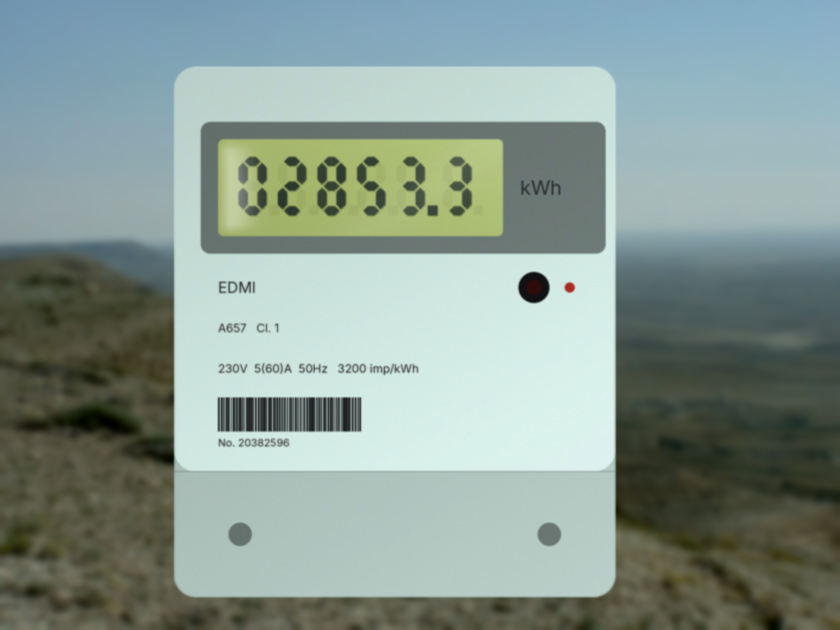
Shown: 2853.3 kWh
